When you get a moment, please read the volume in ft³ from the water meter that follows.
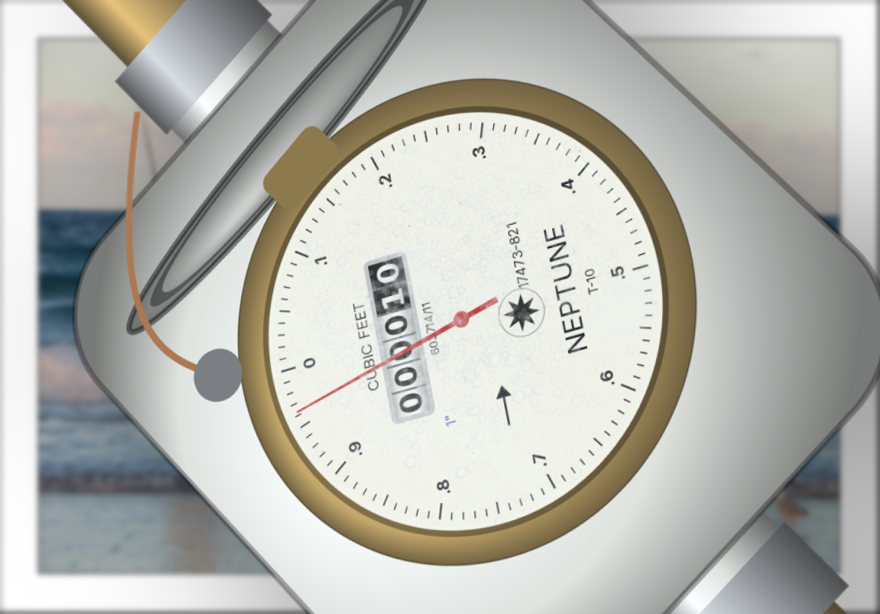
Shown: 9.96 ft³
